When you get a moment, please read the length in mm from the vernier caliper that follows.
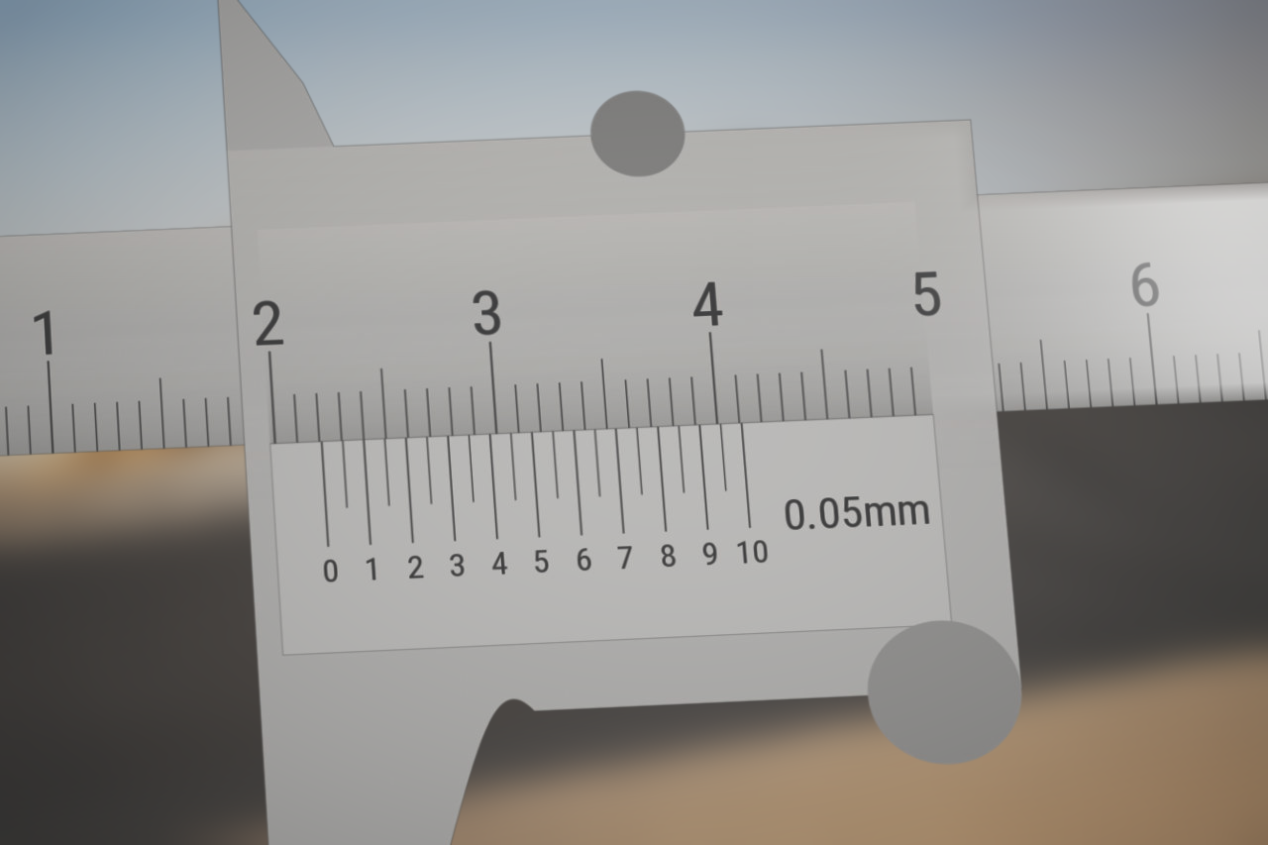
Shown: 22.1 mm
